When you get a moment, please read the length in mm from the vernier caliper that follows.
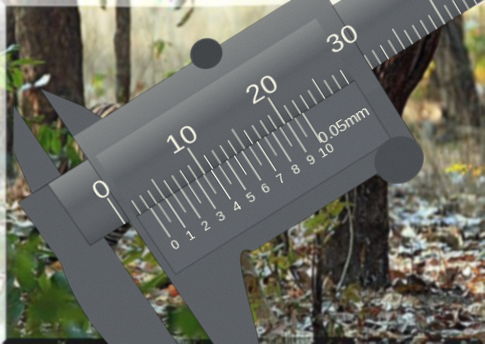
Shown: 3.2 mm
